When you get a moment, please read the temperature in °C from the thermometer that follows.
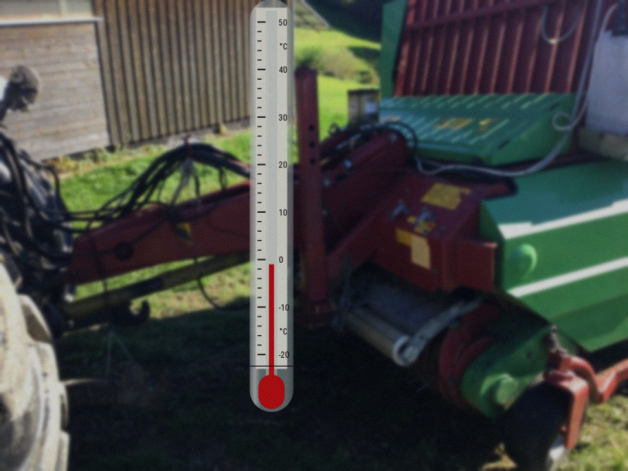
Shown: -1 °C
